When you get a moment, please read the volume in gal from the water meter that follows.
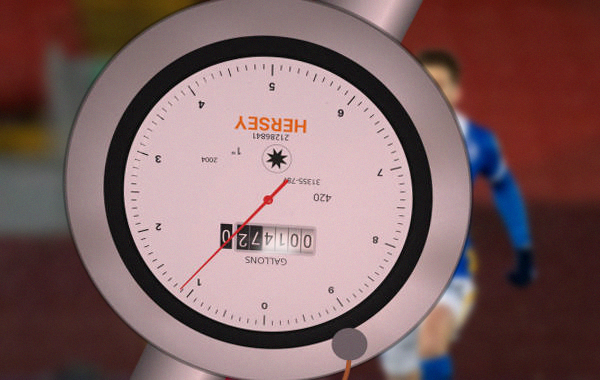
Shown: 14721.1 gal
